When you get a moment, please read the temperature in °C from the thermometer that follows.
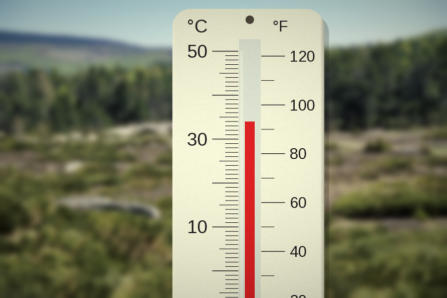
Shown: 34 °C
